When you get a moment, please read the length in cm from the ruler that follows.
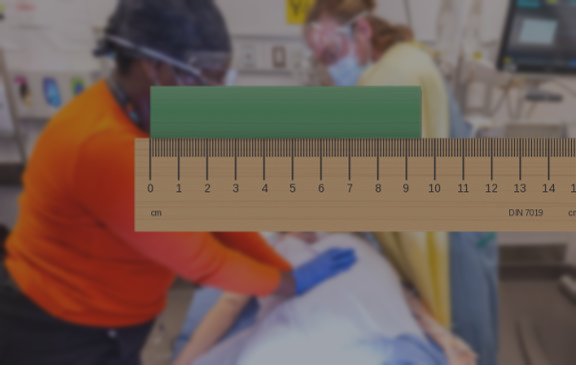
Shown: 9.5 cm
